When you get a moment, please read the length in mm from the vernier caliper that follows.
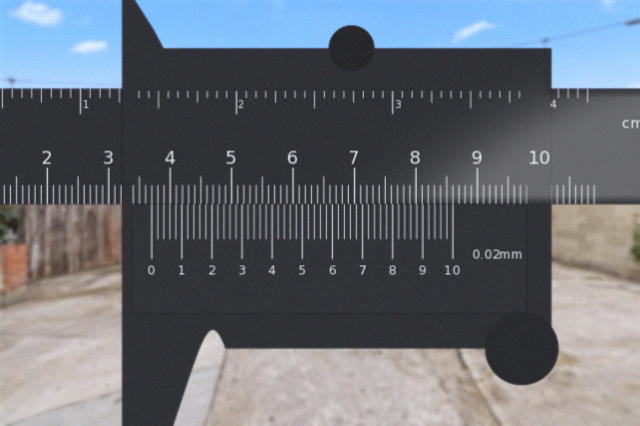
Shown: 37.0 mm
